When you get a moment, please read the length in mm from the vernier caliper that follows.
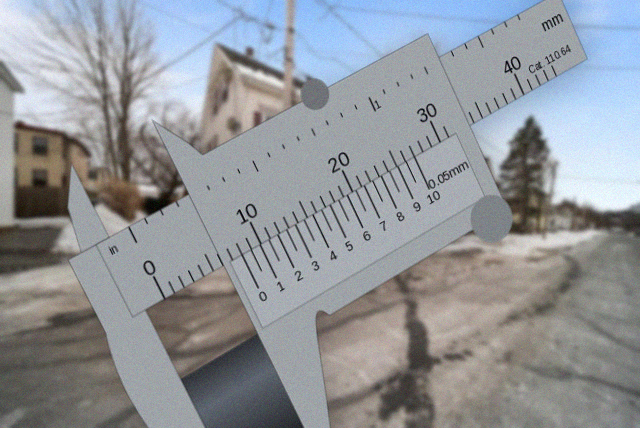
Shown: 8.0 mm
